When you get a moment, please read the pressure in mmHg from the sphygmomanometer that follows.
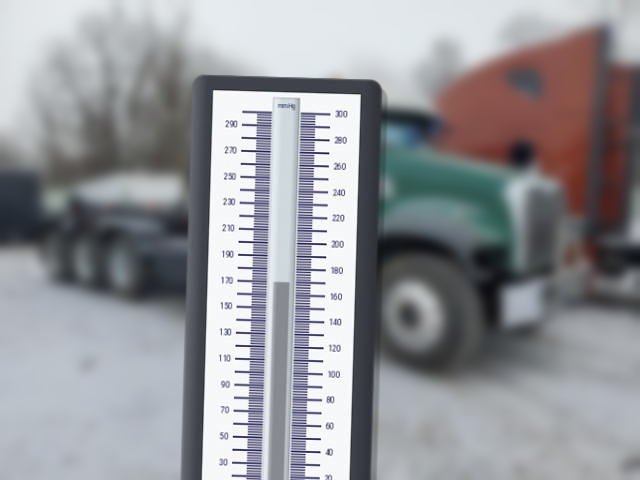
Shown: 170 mmHg
